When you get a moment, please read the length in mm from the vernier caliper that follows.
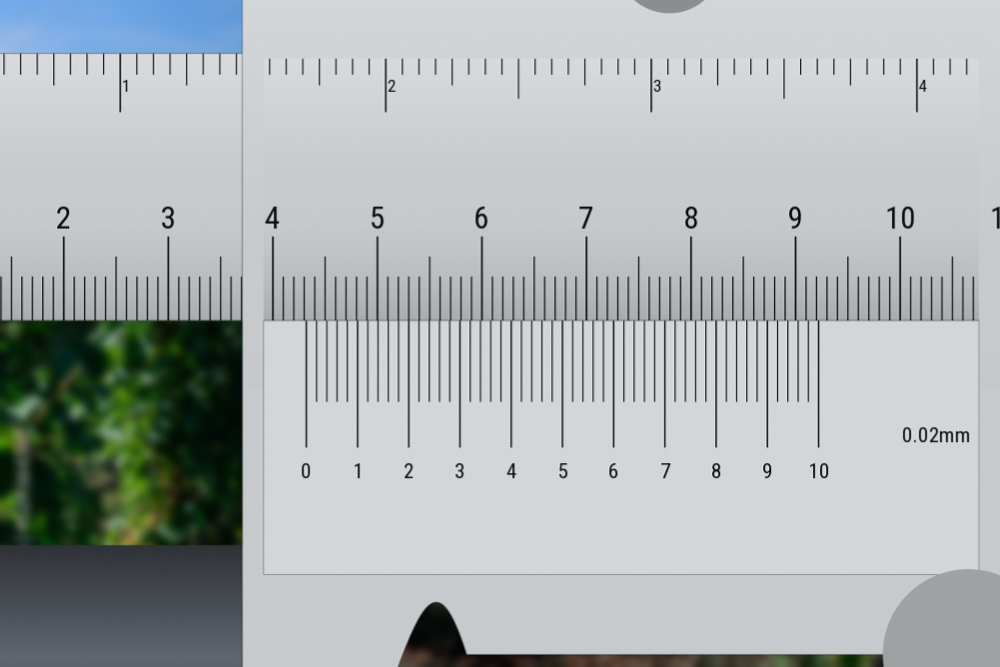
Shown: 43.2 mm
